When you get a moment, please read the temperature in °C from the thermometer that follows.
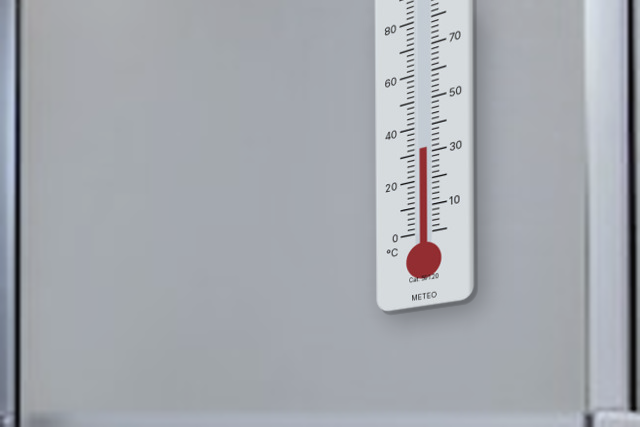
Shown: 32 °C
